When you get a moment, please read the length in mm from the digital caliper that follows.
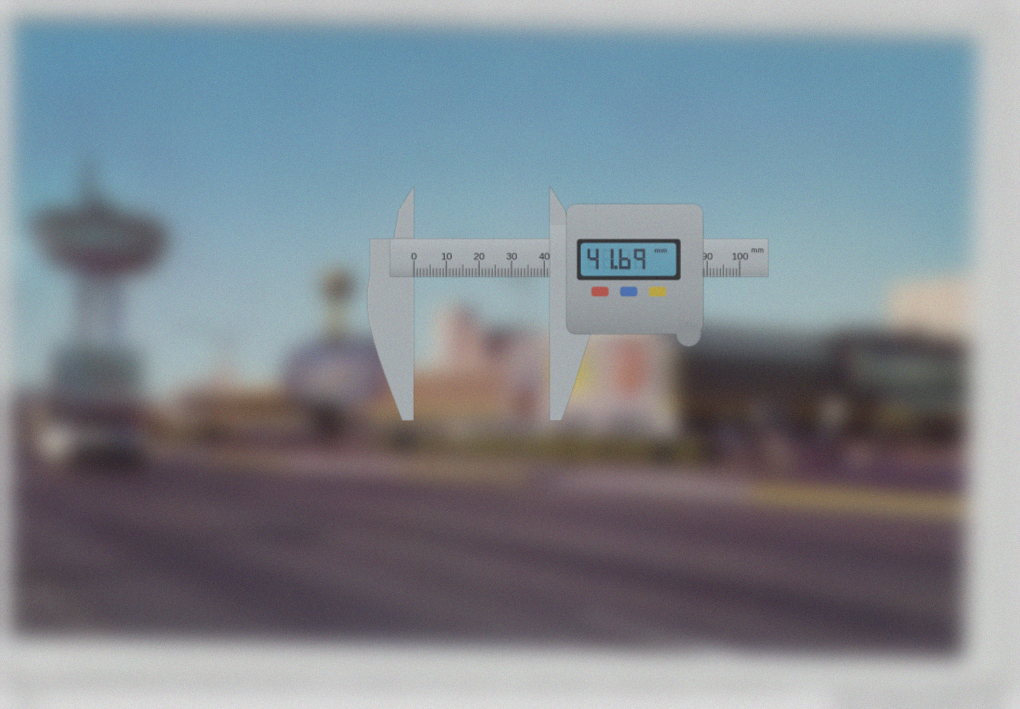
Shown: 41.69 mm
